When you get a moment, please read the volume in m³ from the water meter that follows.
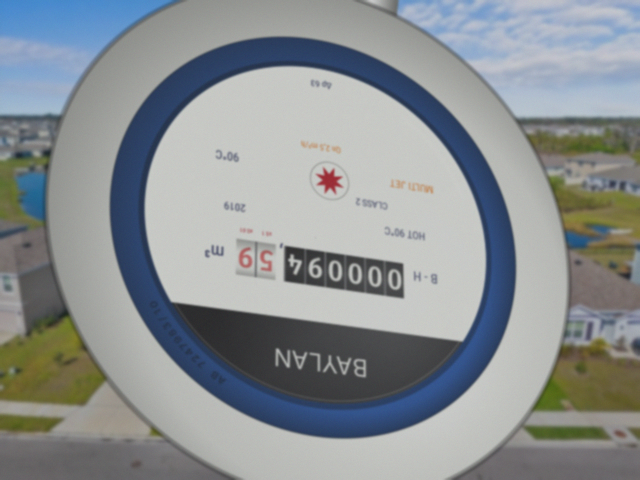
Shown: 94.59 m³
